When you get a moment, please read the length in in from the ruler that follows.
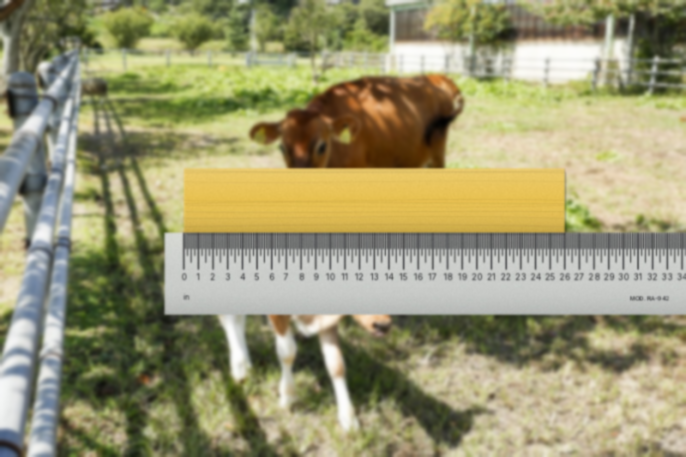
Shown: 26 in
